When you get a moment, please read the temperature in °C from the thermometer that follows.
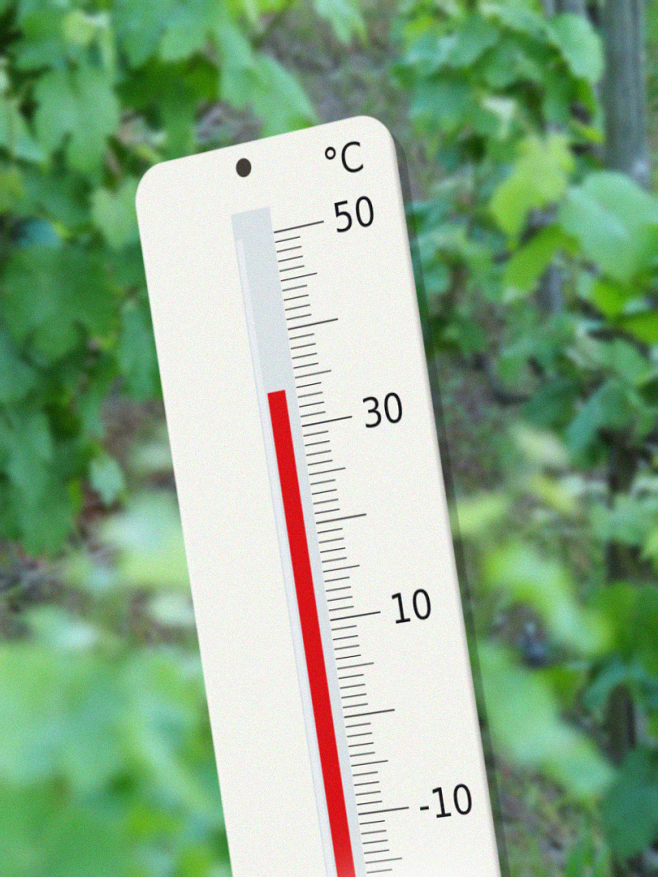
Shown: 34 °C
